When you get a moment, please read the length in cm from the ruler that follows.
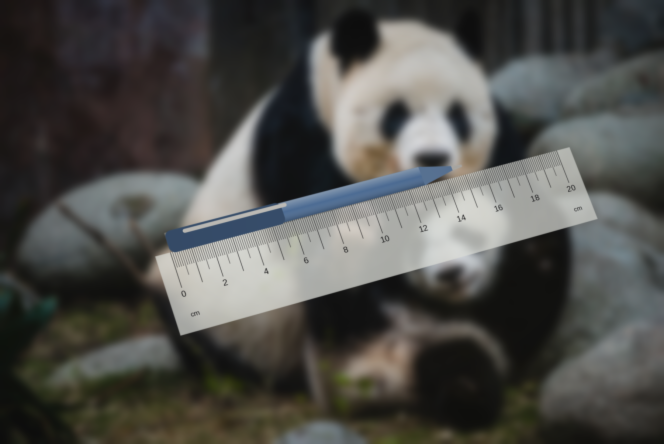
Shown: 15 cm
